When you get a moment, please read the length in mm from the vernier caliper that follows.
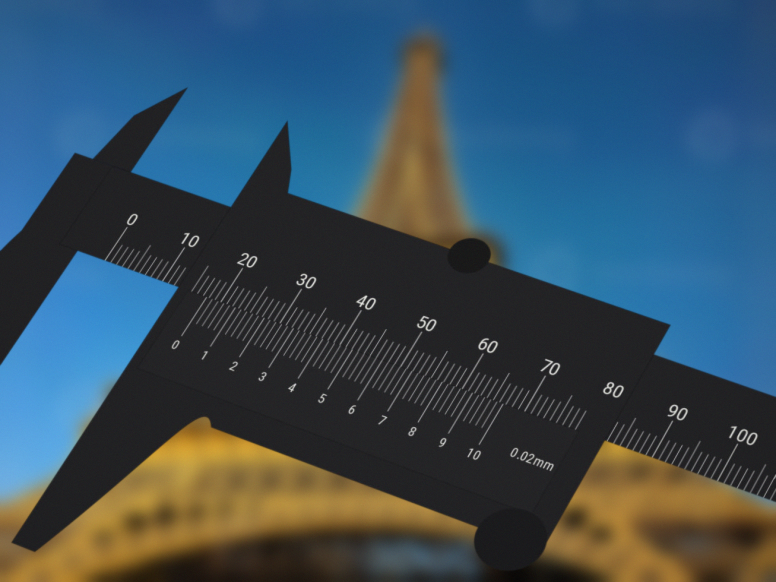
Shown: 17.6 mm
